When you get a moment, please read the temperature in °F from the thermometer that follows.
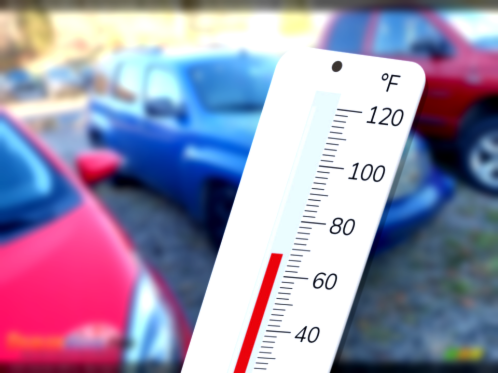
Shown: 68 °F
